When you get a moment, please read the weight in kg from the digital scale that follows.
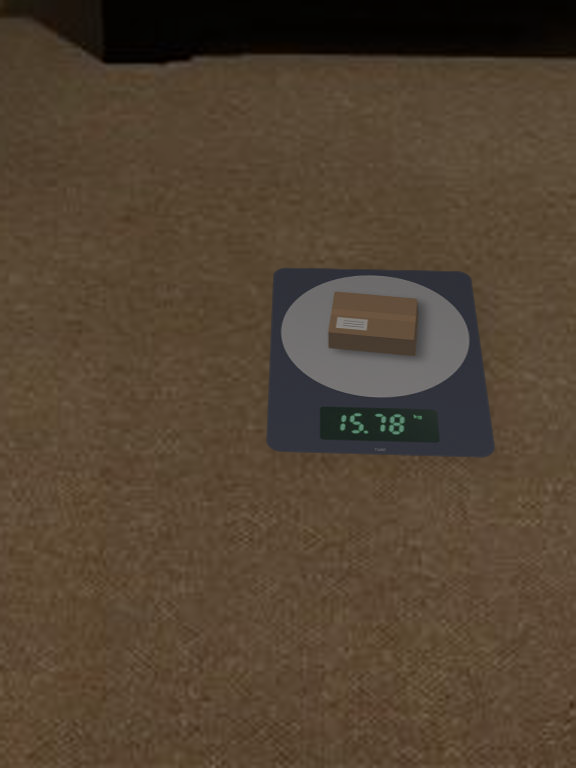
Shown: 15.78 kg
